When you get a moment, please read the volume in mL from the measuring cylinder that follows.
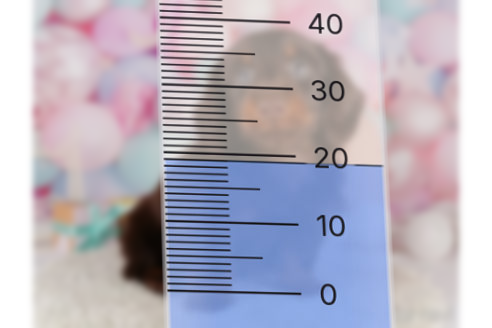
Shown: 19 mL
